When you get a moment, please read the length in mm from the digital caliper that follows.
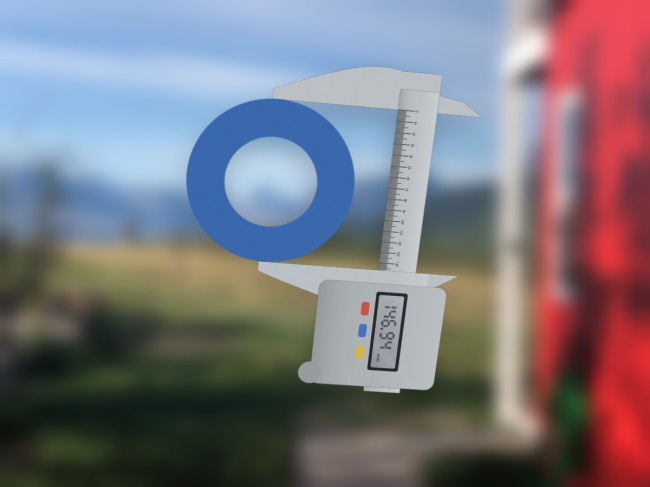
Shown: 146.94 mm
